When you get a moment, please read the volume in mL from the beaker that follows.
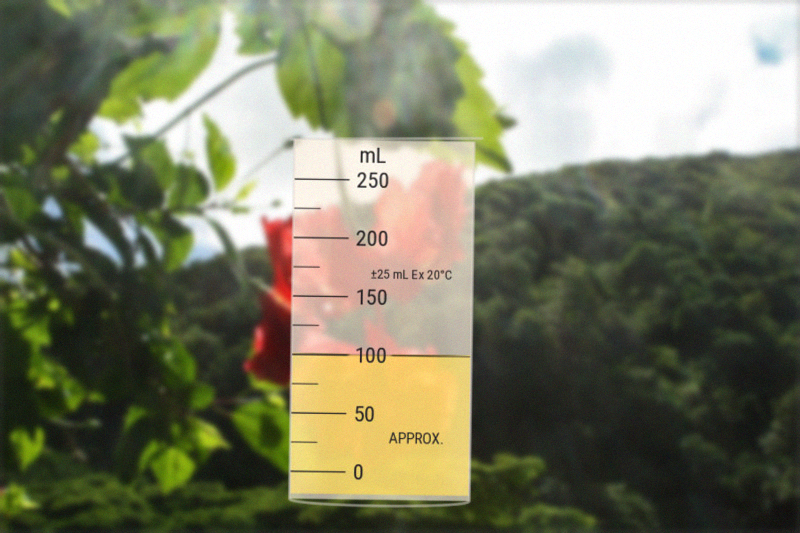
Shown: 100 mL
